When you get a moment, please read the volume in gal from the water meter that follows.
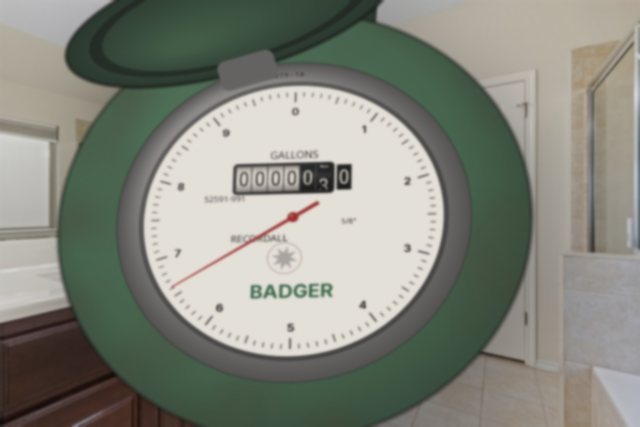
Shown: 26.6 gal
